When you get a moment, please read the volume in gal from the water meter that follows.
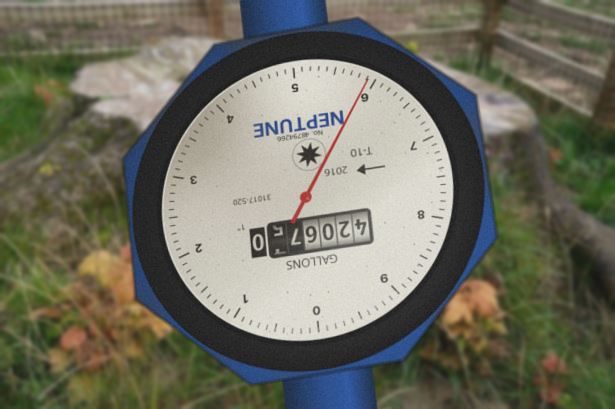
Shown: 4206745.9 gal
